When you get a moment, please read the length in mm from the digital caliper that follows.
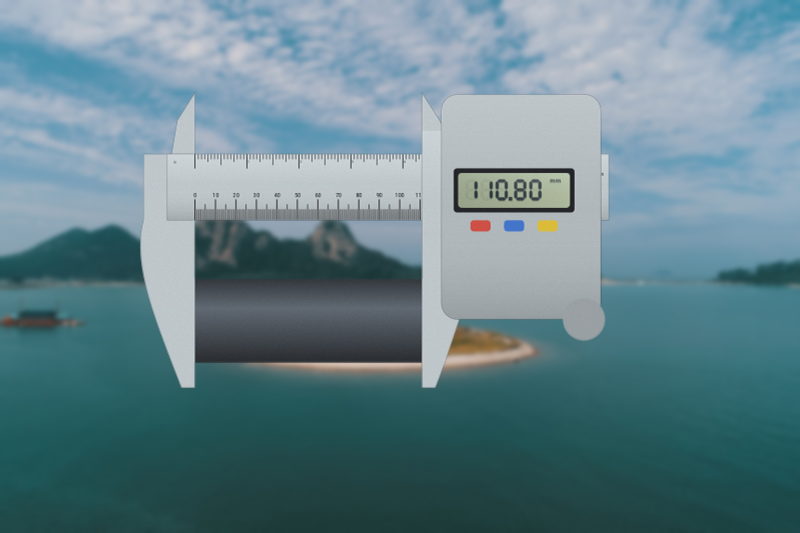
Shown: 110.80 mm
